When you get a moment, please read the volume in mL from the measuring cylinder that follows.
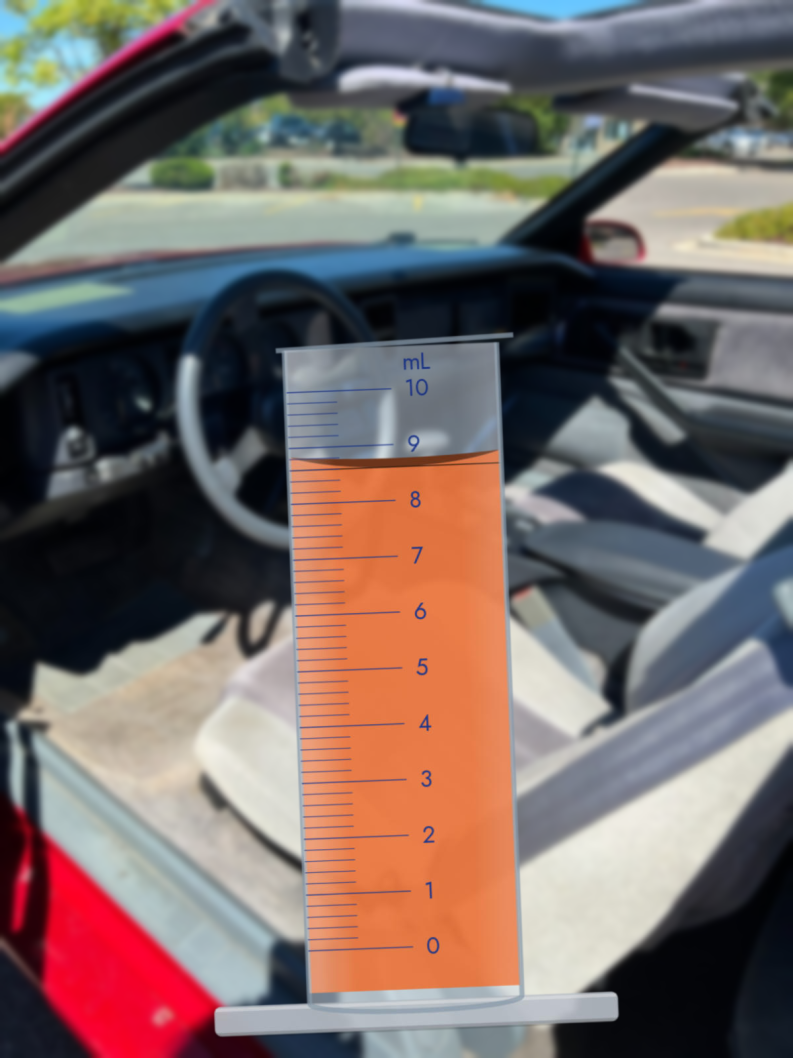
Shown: 8.6 mL
